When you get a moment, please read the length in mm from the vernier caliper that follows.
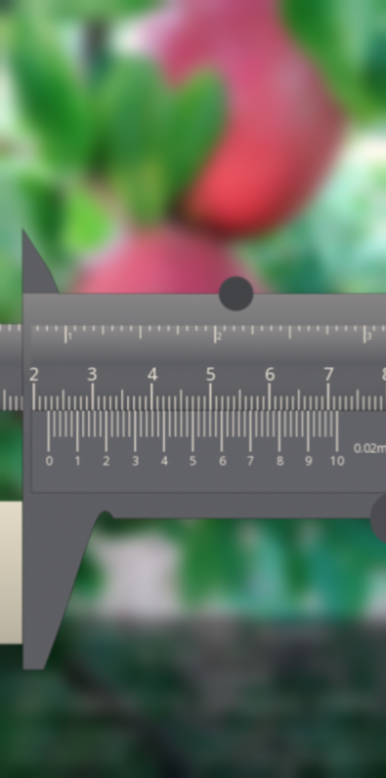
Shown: 22.5 mm
